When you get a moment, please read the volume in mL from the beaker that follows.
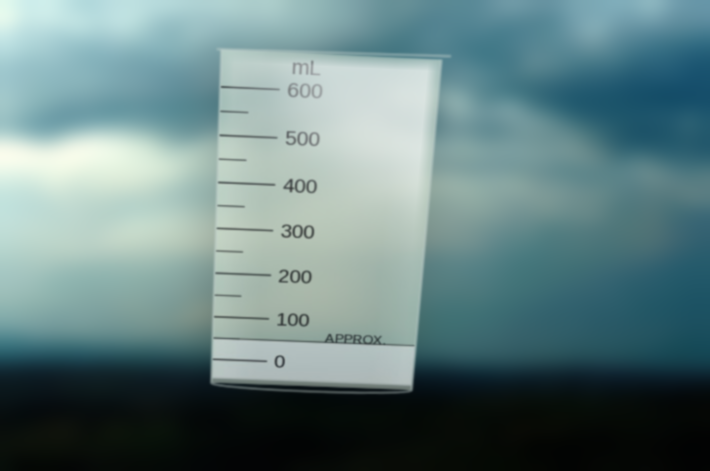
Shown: 50 mL
